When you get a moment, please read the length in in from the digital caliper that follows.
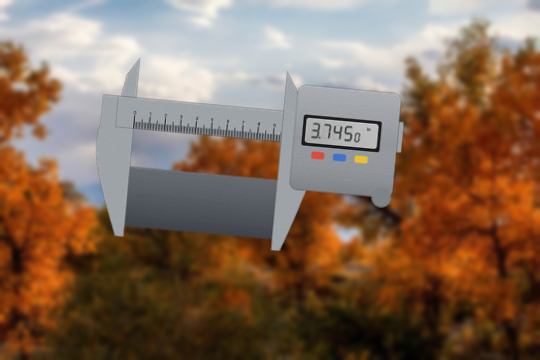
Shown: 3.7450 in
